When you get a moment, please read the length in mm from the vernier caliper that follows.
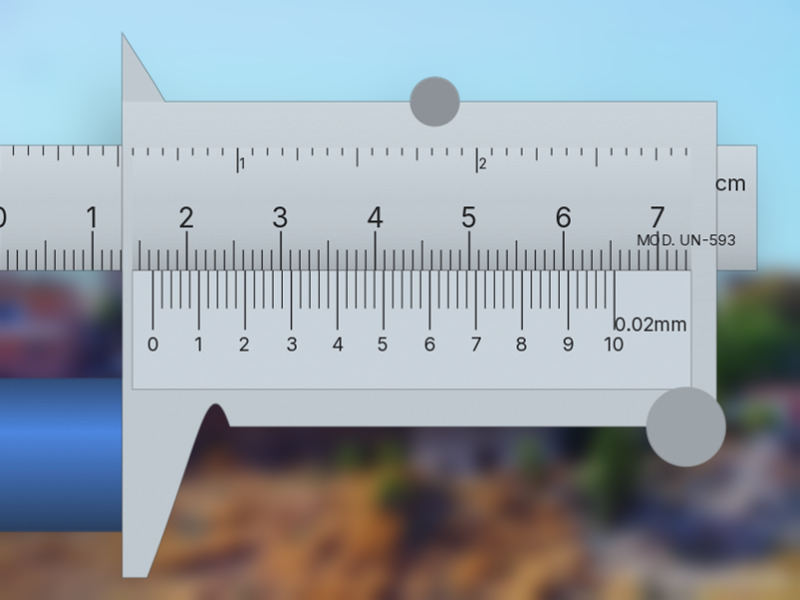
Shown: 16.4 mm
